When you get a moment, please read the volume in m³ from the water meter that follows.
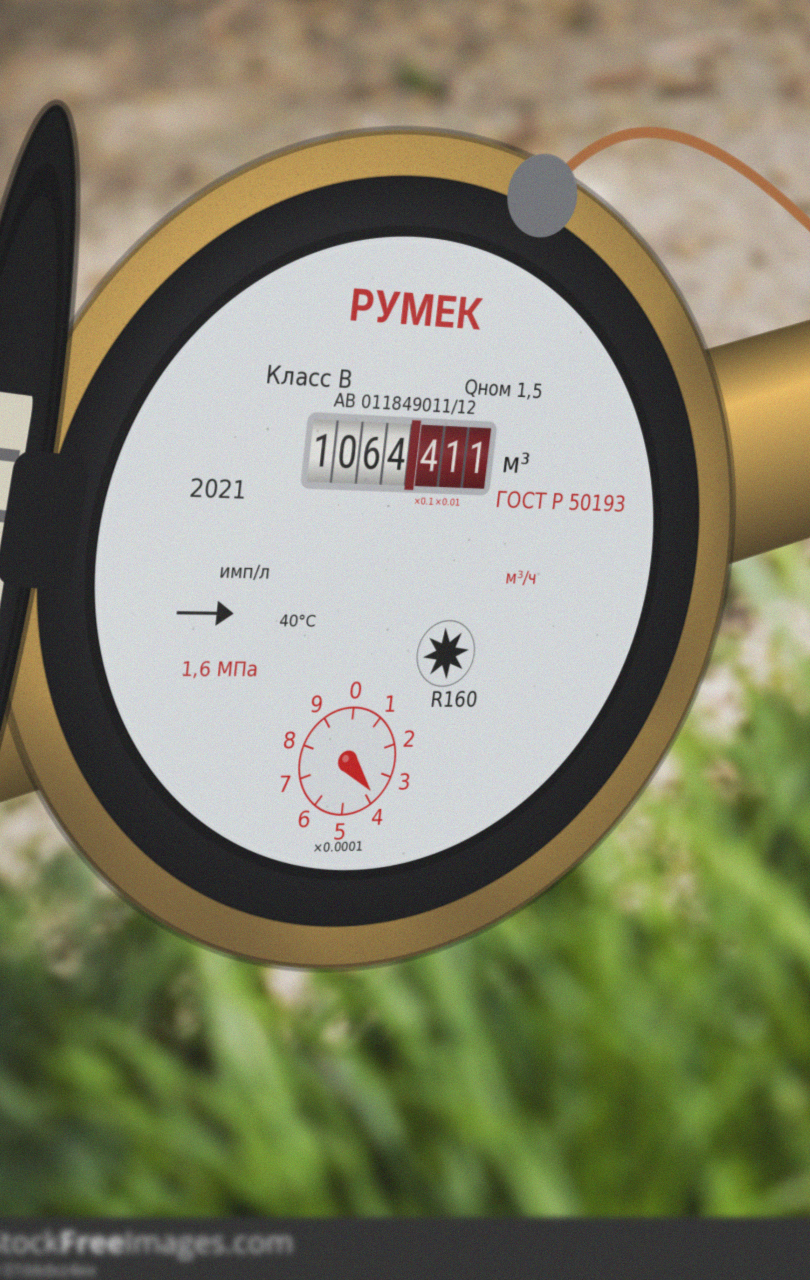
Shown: 1064.4113 m³
